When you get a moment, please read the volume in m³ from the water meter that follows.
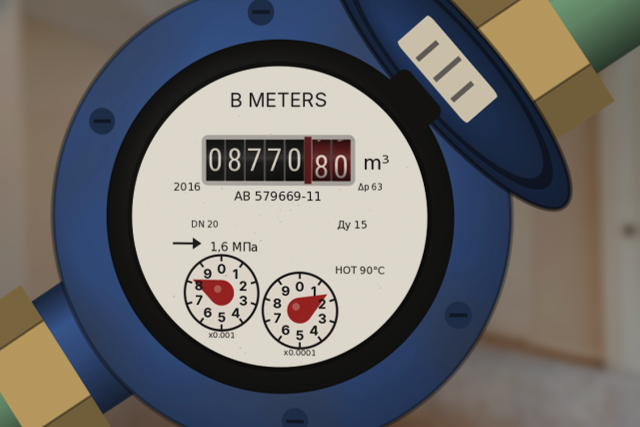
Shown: 8770.7981 m³
